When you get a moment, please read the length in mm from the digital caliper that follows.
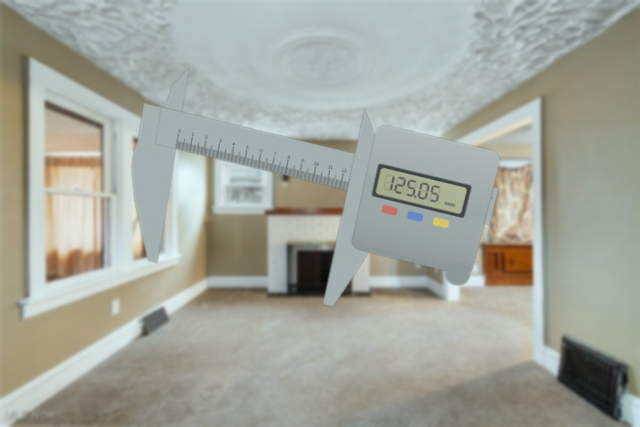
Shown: 125.05 mm
